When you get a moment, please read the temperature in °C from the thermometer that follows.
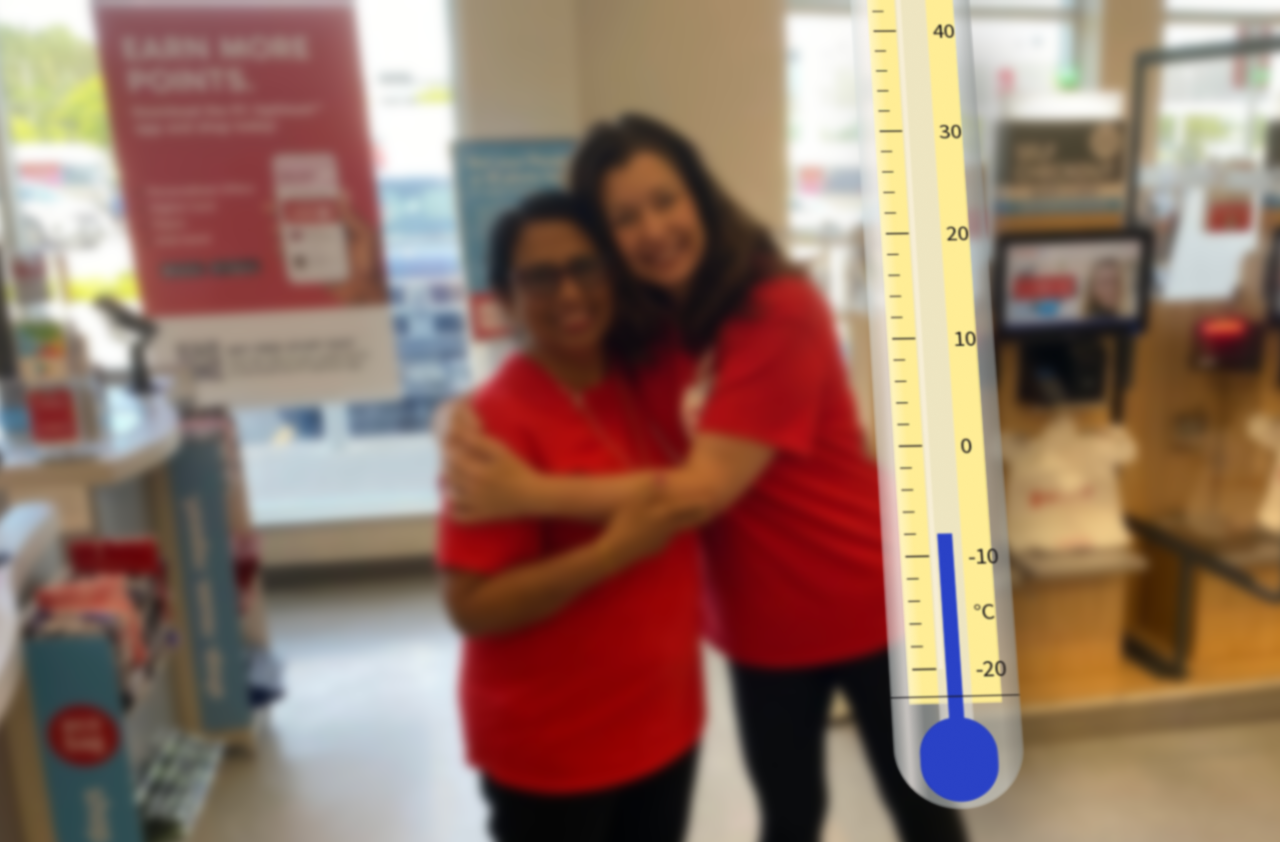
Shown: -8 °C
